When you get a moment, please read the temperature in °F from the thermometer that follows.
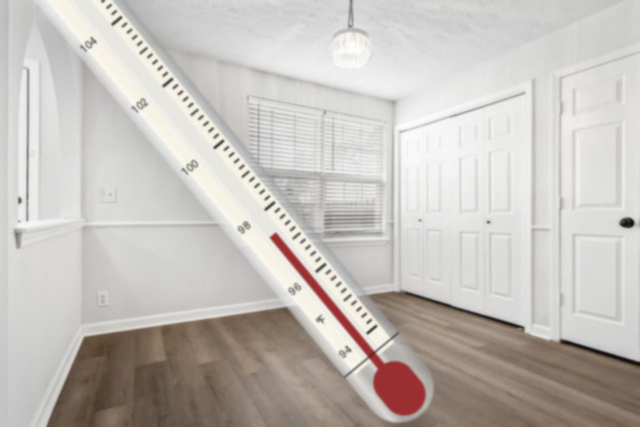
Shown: 97.4 °F
